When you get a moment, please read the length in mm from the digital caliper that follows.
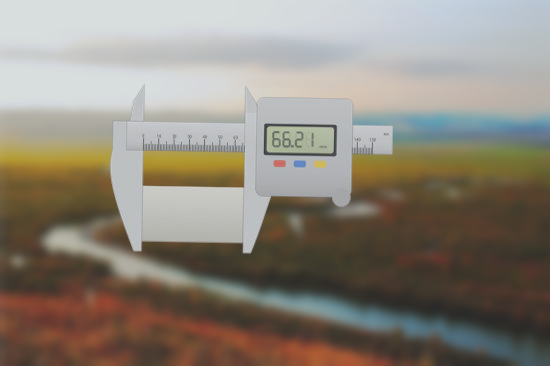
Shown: 66.21 mm
